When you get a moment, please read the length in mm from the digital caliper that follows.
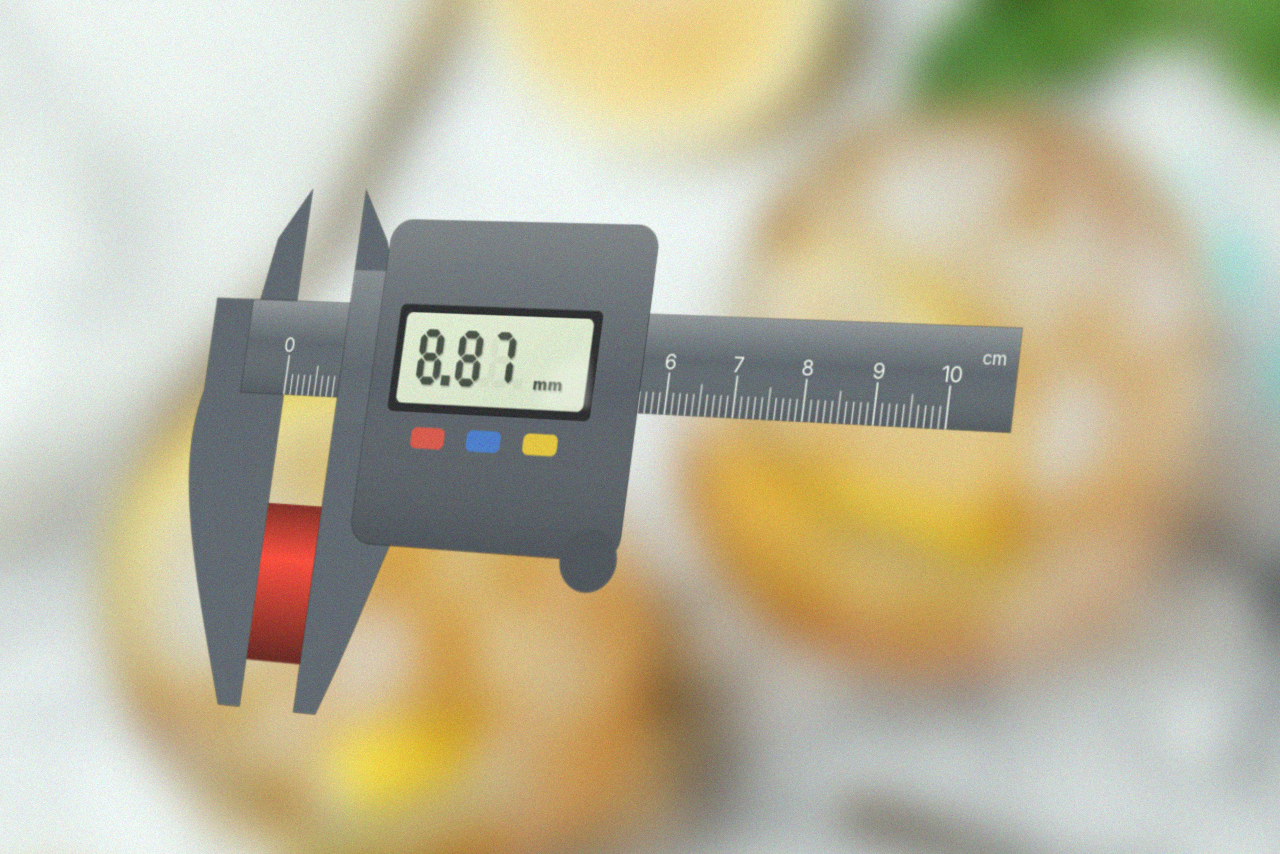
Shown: 8.87 mm
